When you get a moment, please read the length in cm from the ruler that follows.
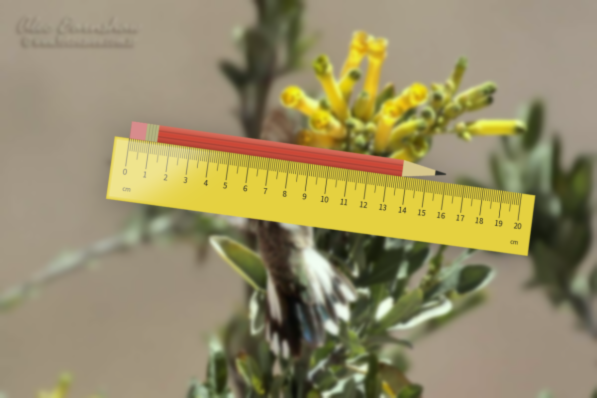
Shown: 16 cm
